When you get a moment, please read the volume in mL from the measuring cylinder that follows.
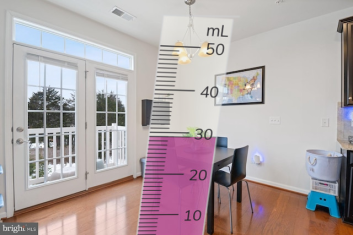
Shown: 29 mL
